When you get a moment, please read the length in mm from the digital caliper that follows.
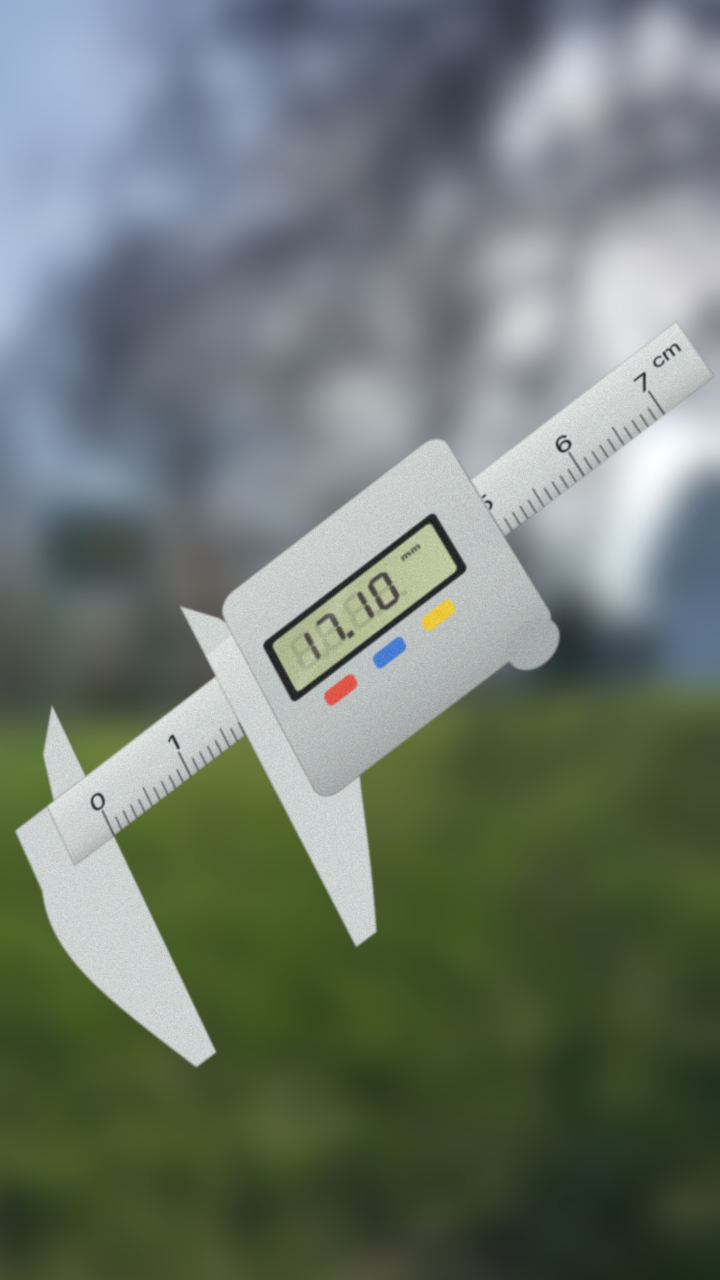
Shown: 17.10 mm
